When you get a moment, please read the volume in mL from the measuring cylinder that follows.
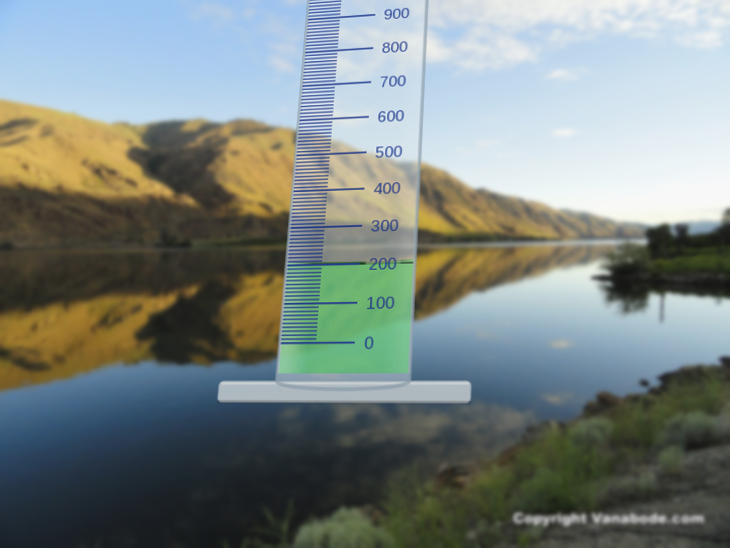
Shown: 200 mL
